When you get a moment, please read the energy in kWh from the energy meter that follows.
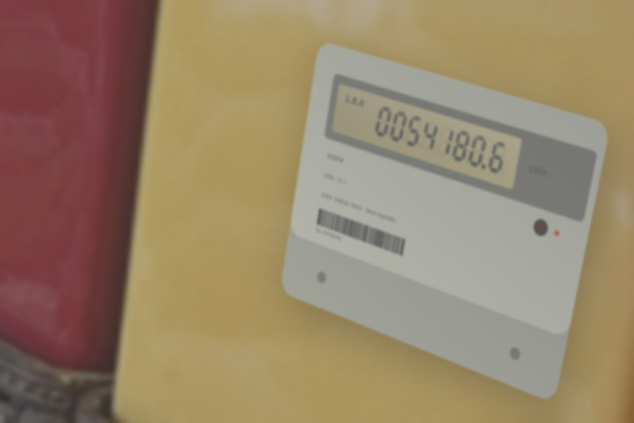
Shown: 54180.6 kWh
